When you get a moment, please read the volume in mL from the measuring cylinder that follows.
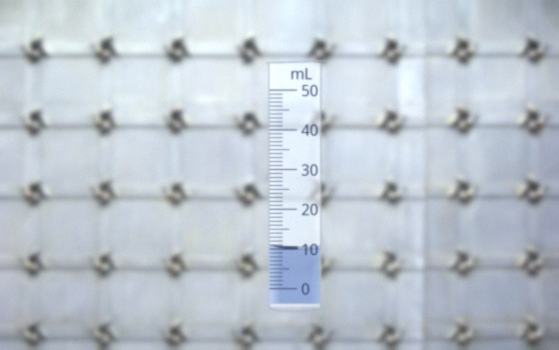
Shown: 10 mL
